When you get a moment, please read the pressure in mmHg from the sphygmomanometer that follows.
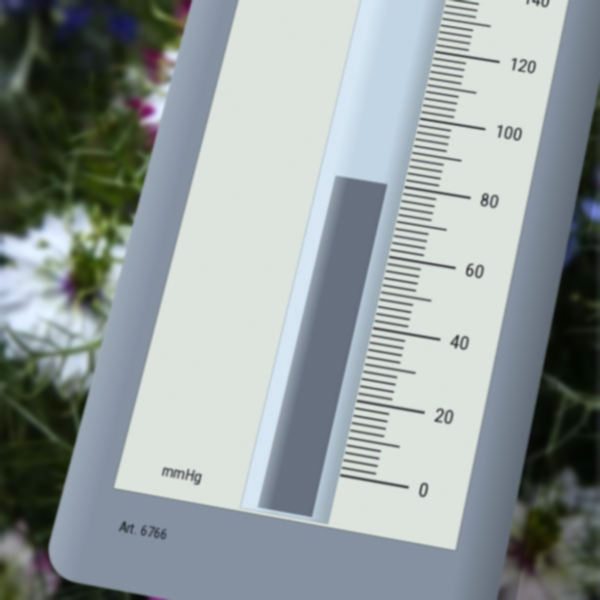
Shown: 80 mmHg
